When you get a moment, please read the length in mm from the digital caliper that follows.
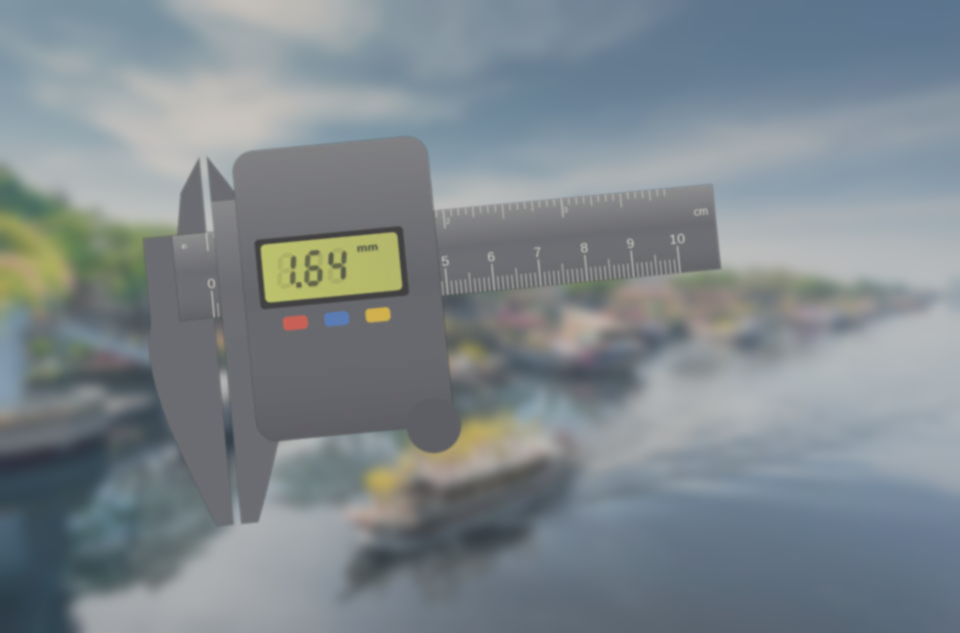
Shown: 1.64 mm
